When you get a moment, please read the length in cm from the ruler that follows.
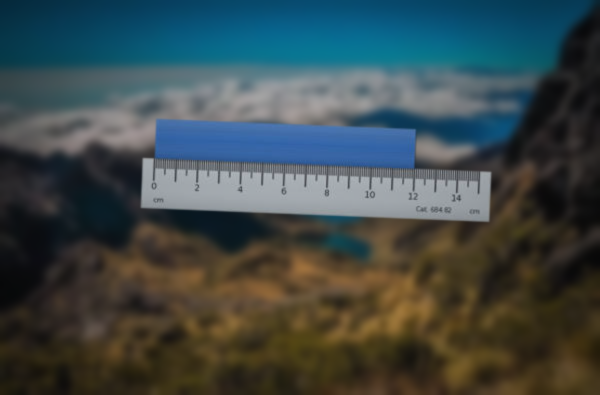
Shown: 12 cm
